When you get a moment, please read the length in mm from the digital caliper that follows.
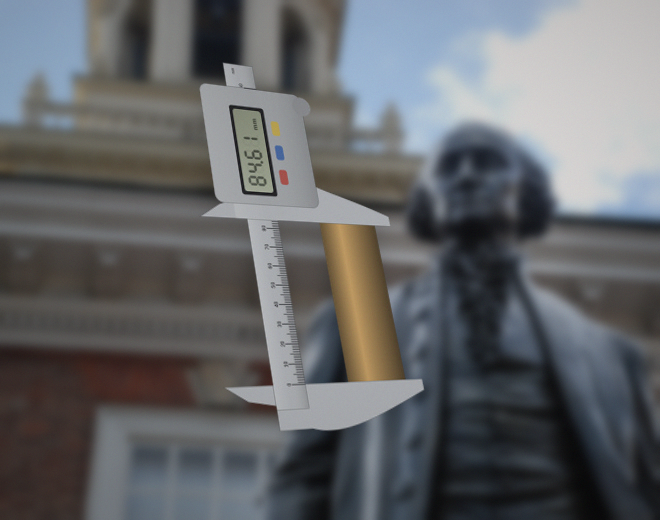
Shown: 84.61 mm
